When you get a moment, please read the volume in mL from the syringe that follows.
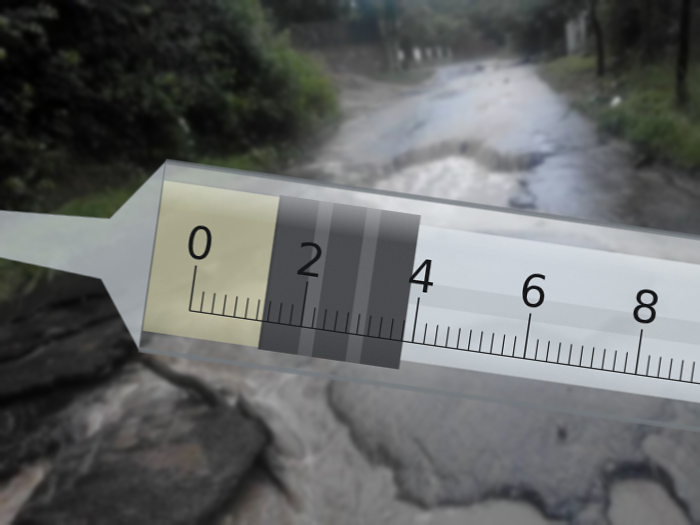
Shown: 1.3 mL
